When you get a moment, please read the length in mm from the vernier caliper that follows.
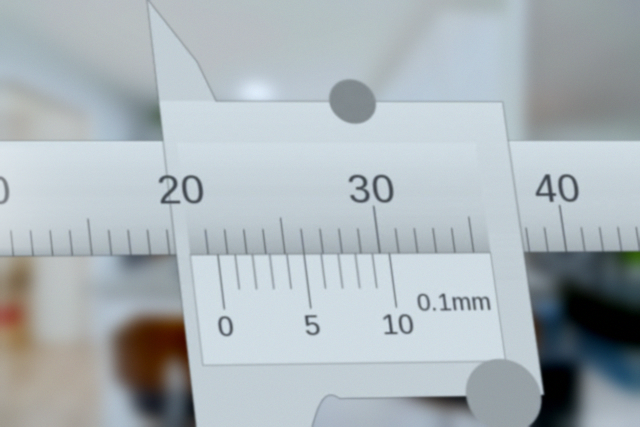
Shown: 21.5 mm
